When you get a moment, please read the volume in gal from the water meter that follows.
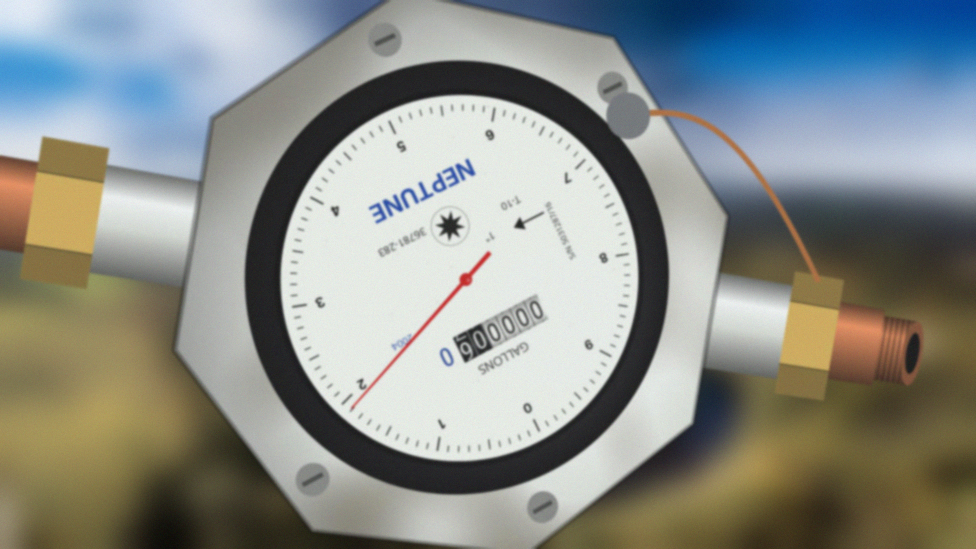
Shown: 61.9 gal
